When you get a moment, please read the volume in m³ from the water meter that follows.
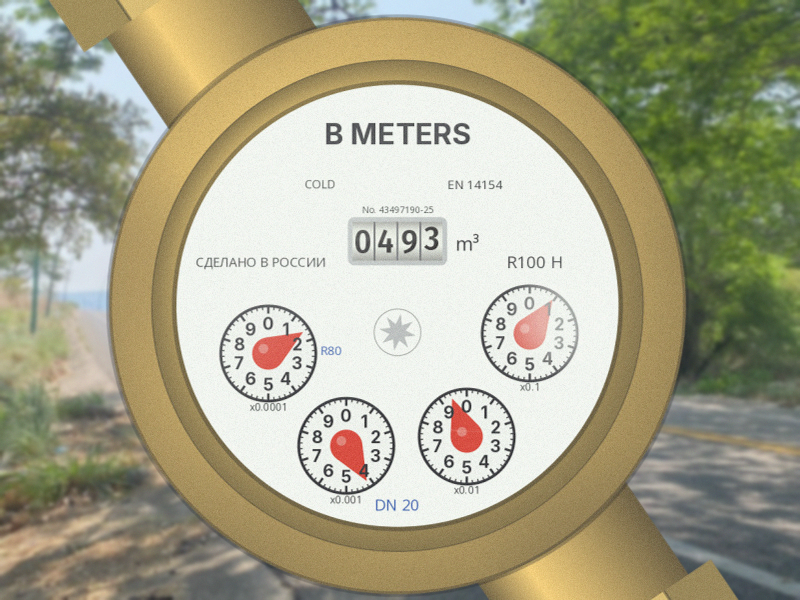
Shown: 493.0941 m³
